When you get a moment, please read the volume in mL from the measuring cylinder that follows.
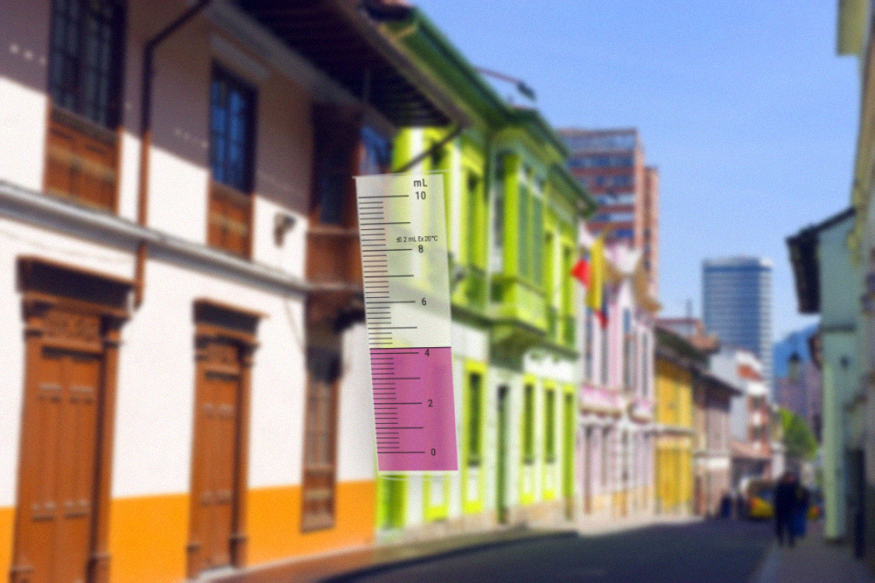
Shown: 4.2 mL
